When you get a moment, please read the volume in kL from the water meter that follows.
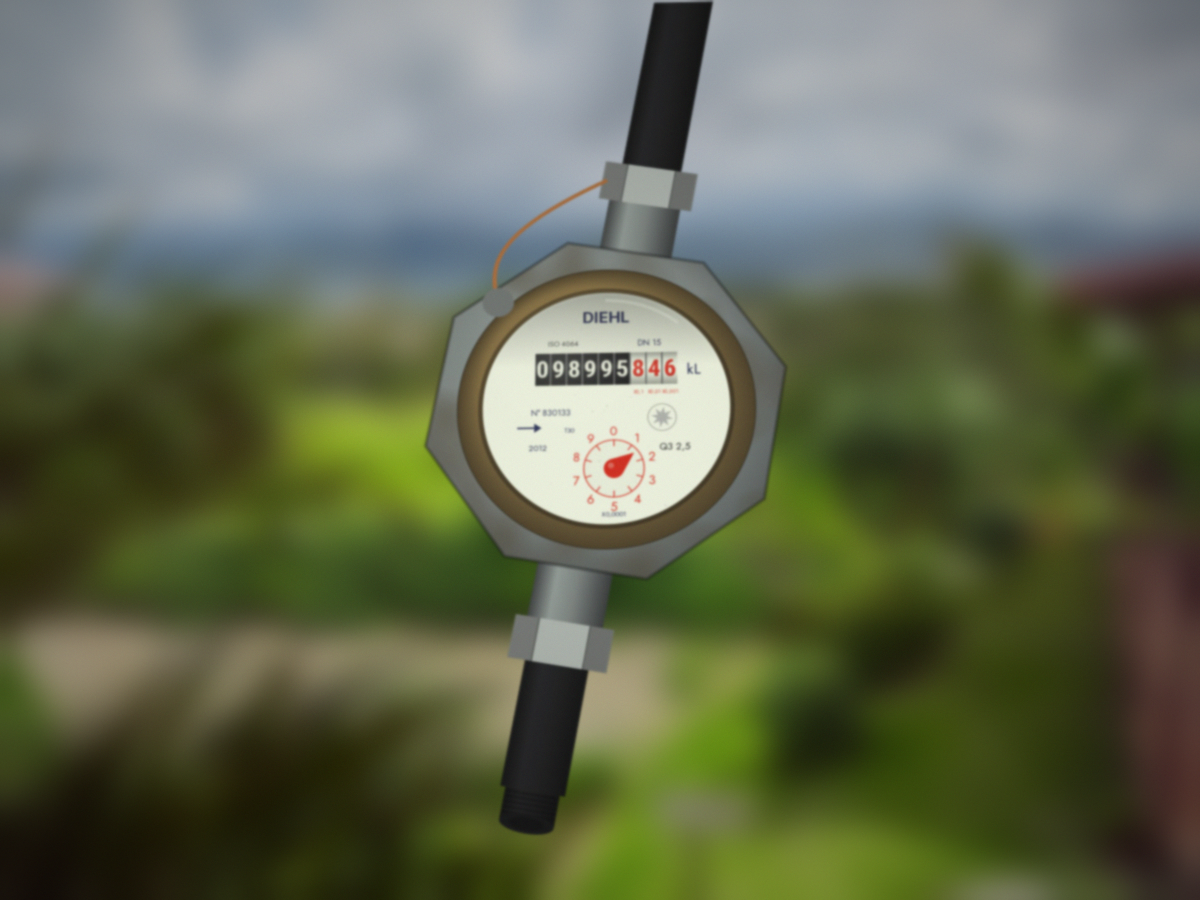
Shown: 98995.8461 kL
